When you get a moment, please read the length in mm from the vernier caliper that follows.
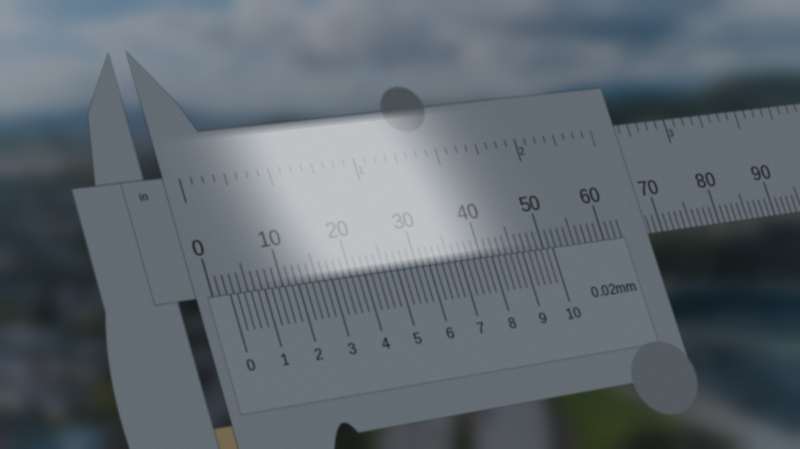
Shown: 2.5 mm
